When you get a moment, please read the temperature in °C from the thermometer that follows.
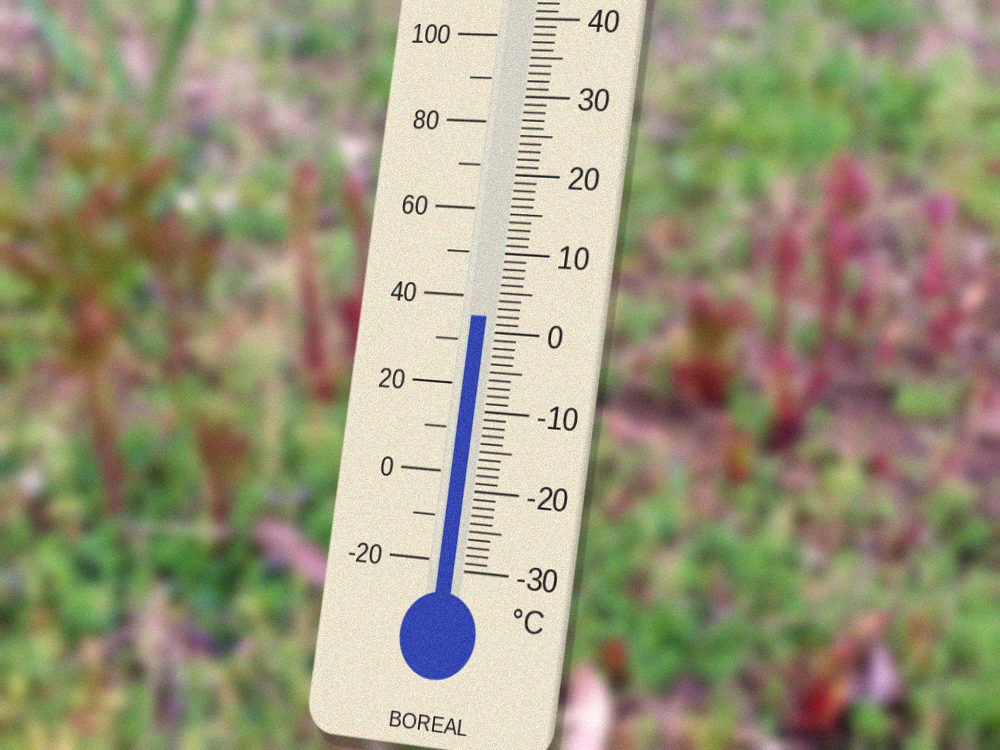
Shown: 2 °C
